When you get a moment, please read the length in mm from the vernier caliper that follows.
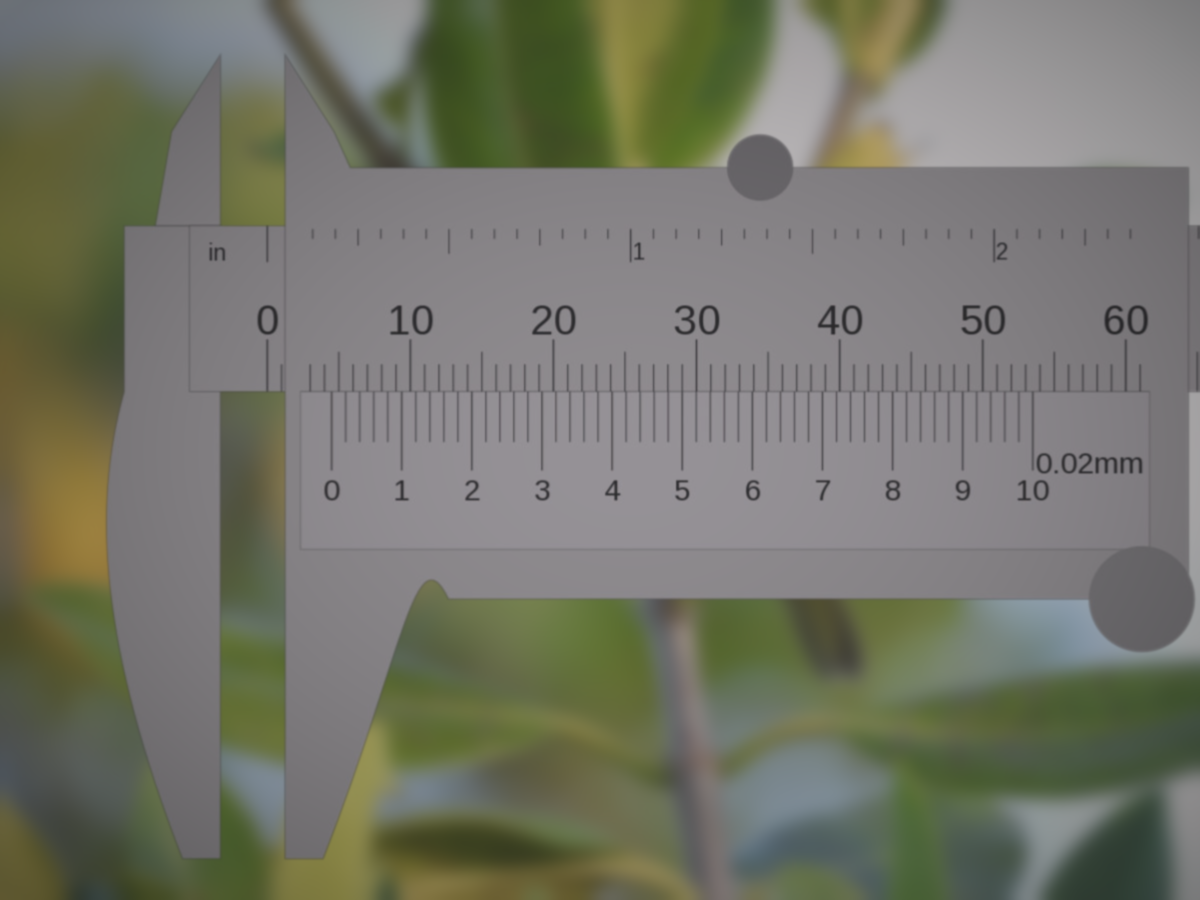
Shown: 4.5 mm
